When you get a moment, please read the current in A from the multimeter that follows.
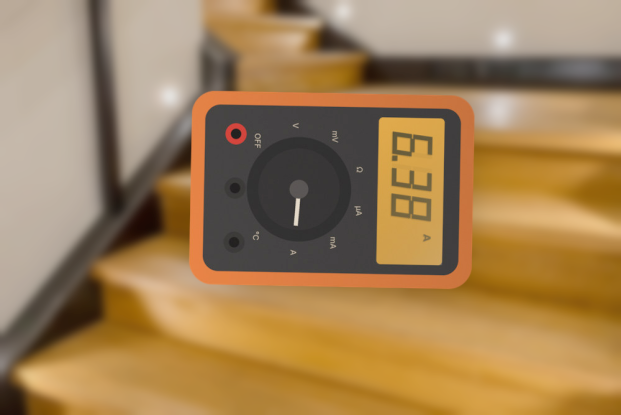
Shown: 6.38 A
